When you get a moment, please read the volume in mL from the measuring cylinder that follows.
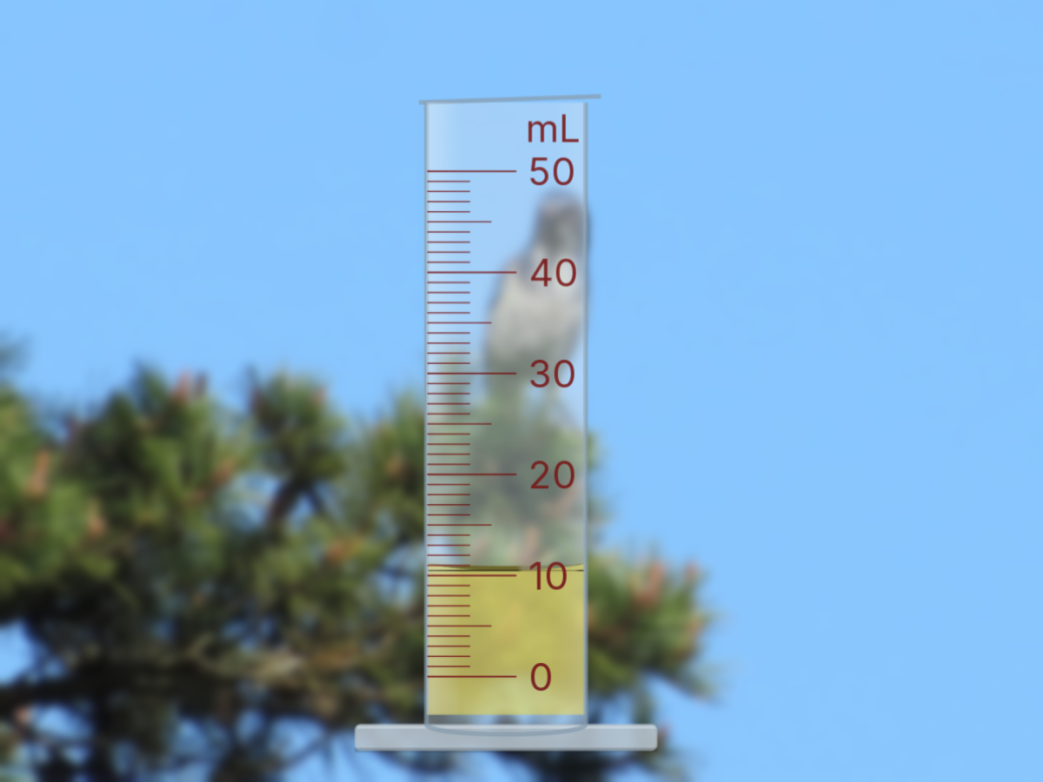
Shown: 10.5 mL
